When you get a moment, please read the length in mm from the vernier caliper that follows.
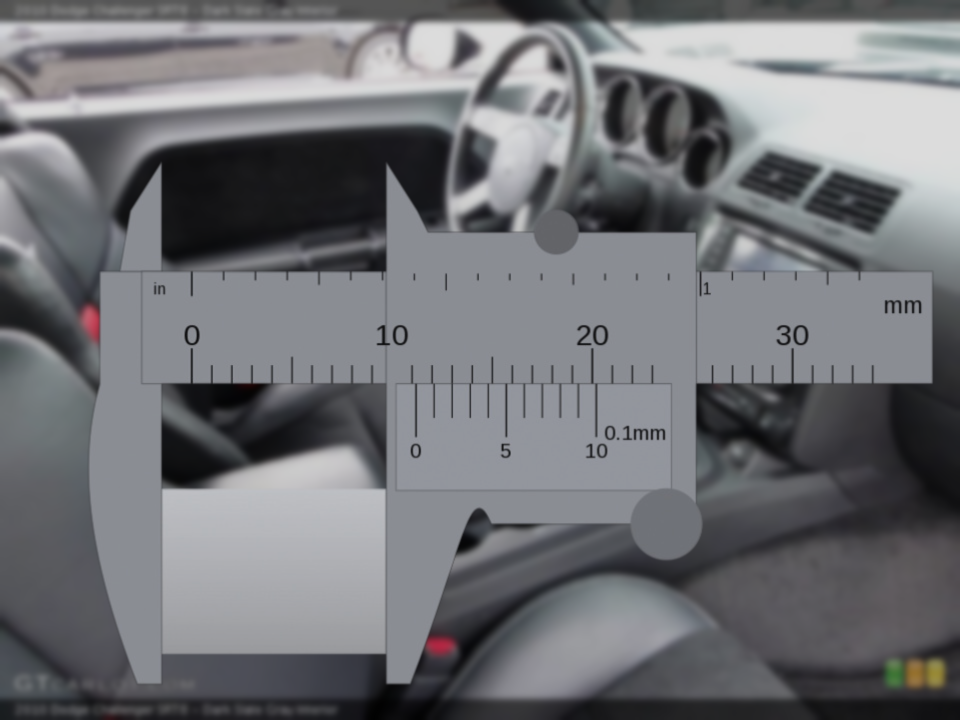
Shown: 11.2 mm
